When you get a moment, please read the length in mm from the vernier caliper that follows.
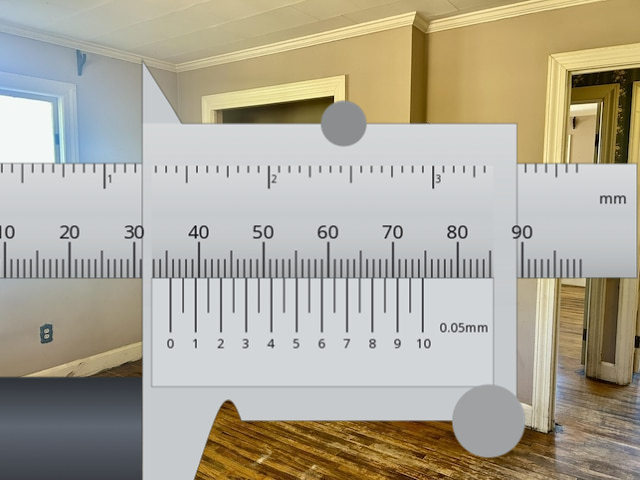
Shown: 35.6 mm
